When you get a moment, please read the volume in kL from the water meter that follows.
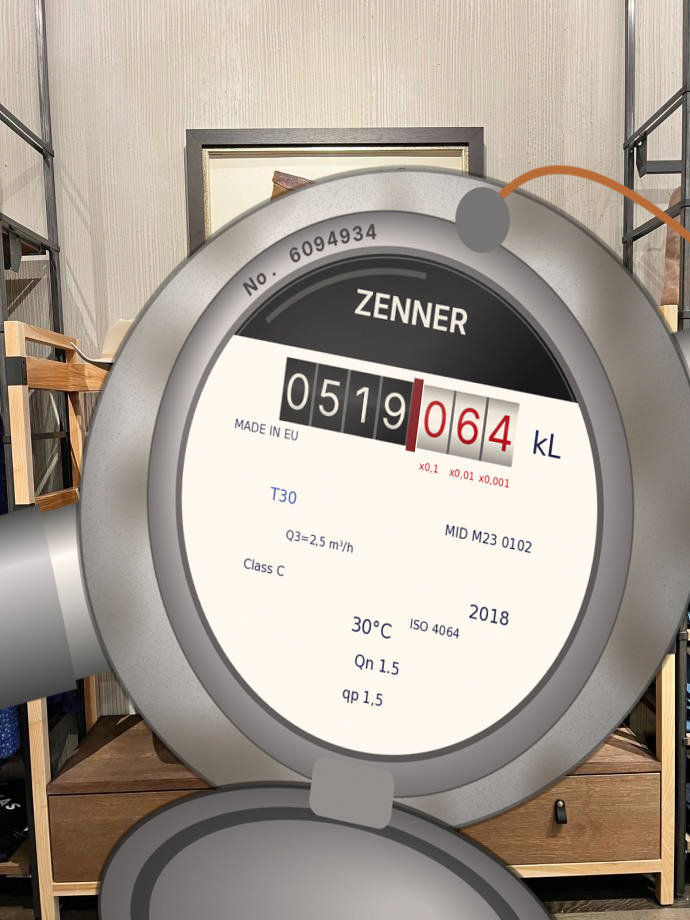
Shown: 519.064 kL
